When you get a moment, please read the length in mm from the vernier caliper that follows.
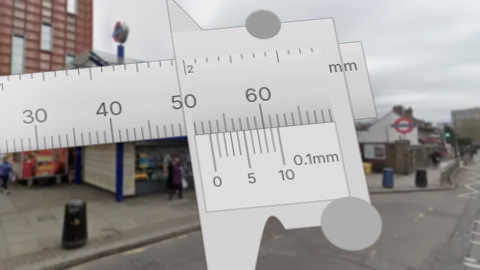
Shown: 52.8 mm
